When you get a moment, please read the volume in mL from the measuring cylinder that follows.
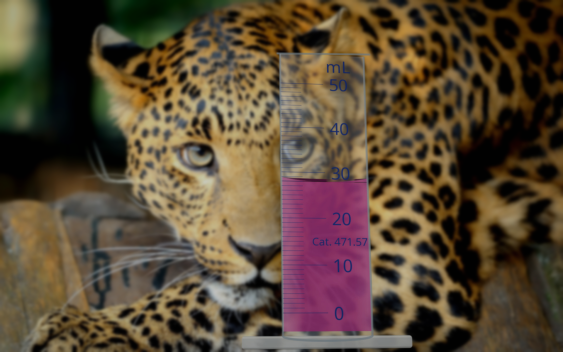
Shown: 28 mL
